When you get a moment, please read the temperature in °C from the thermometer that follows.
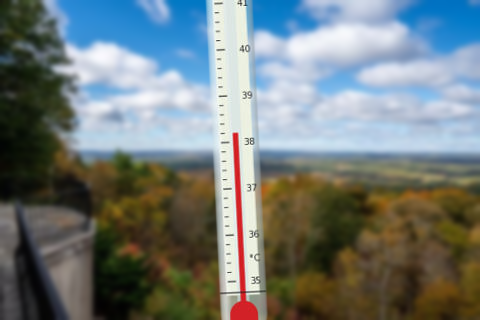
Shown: 38.2 °C
